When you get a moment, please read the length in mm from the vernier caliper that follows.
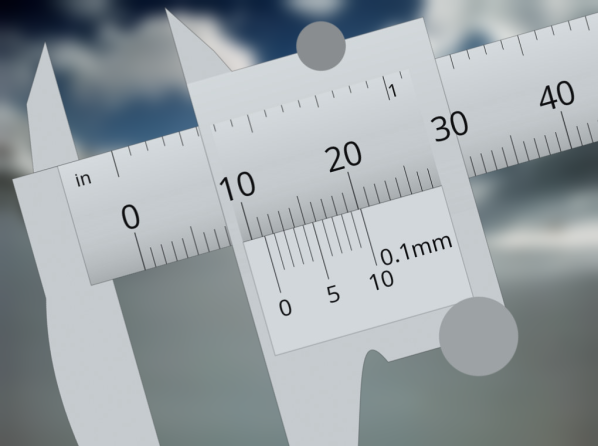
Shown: 11.2 mm
